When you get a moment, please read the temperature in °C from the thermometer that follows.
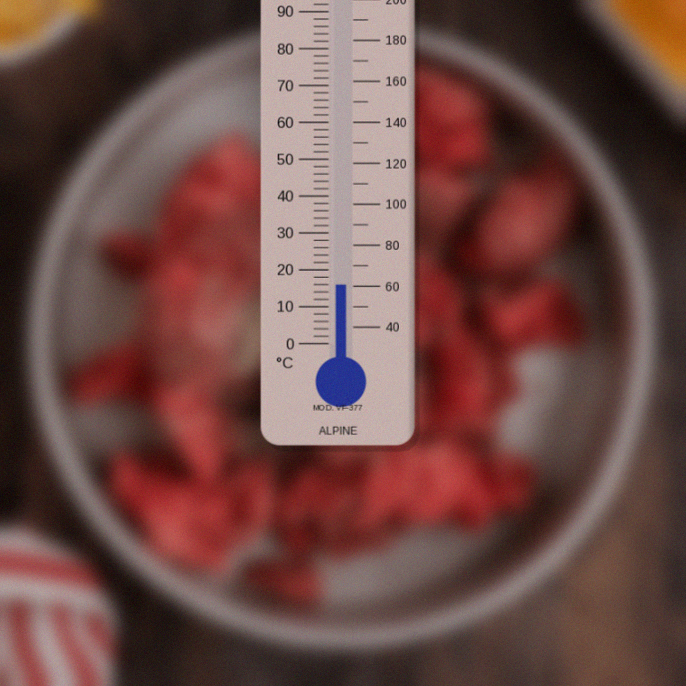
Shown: 16 °C
